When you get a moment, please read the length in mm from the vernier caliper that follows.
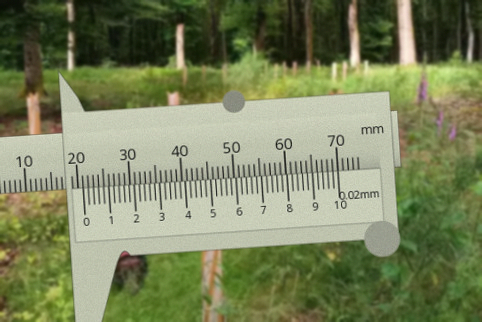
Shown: 21.0 mm
